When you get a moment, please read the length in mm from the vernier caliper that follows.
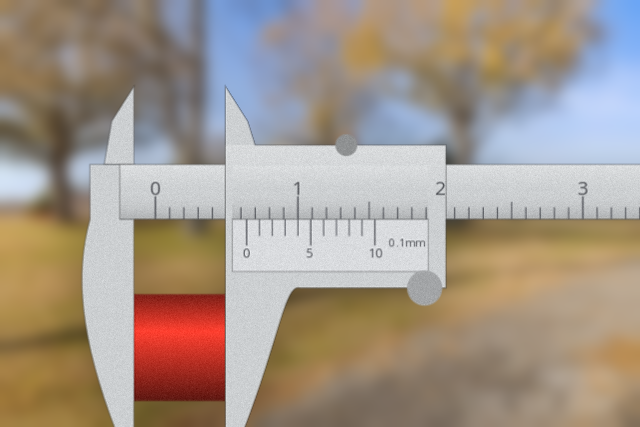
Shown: 6.4 mm
